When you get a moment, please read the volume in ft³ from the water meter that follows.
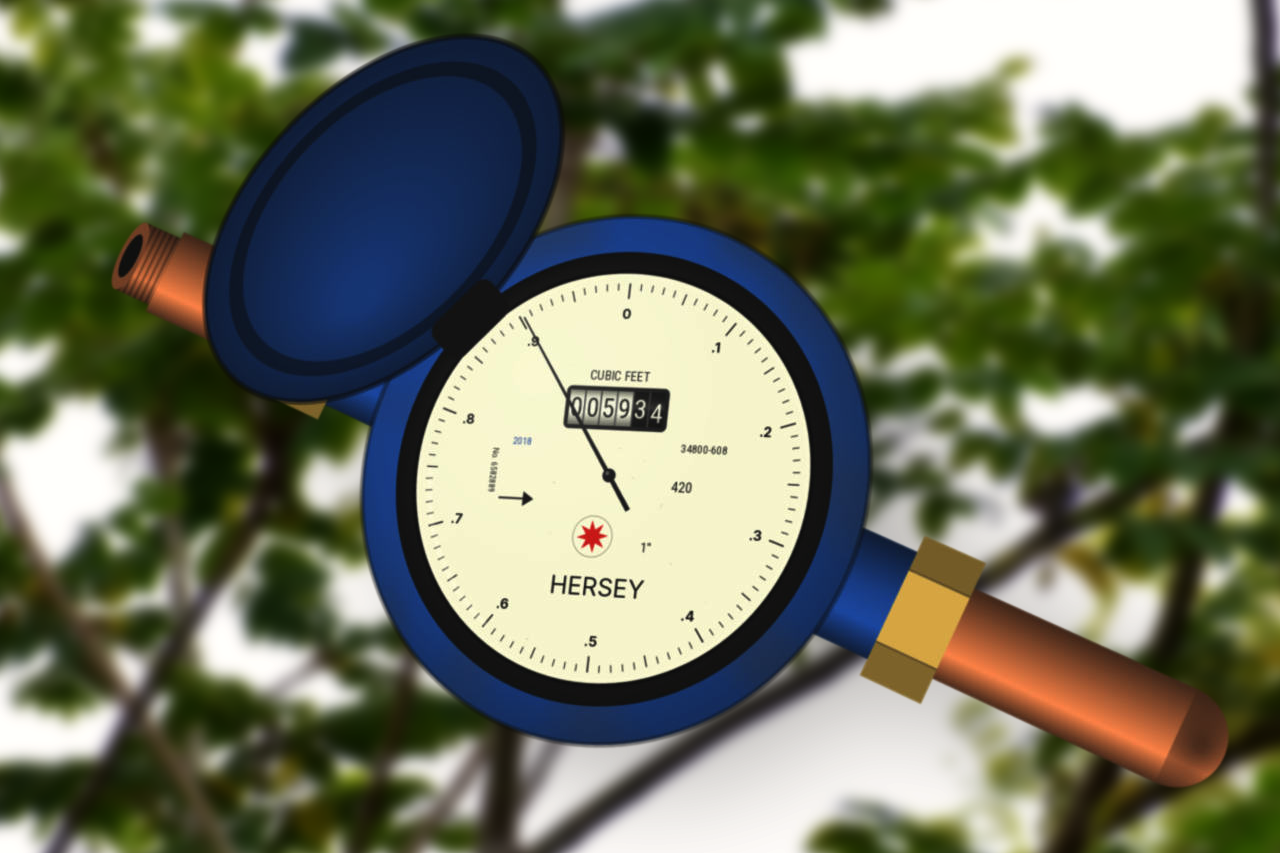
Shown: 5933.90 ft³
